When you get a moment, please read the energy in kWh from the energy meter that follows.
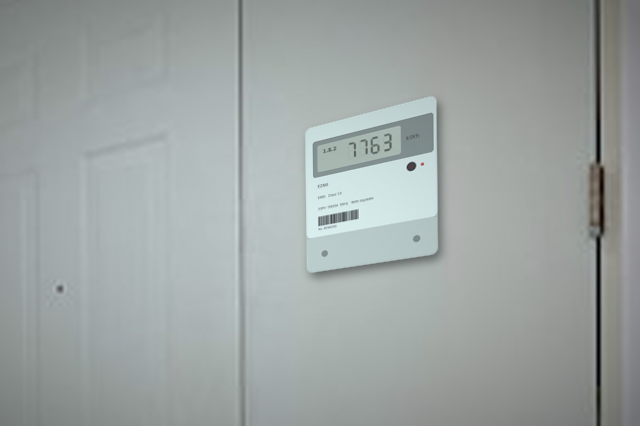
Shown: 7763 kWh
